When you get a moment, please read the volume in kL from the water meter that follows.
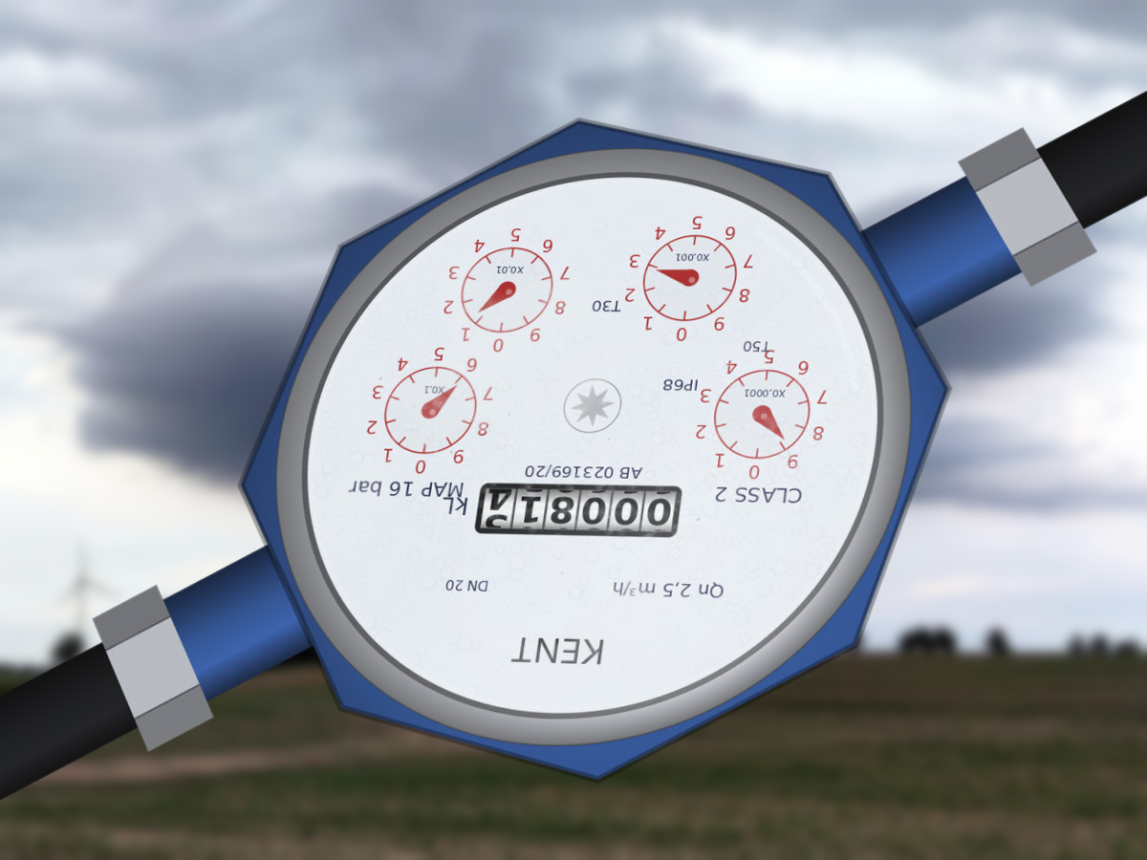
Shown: 813.6128 kL
